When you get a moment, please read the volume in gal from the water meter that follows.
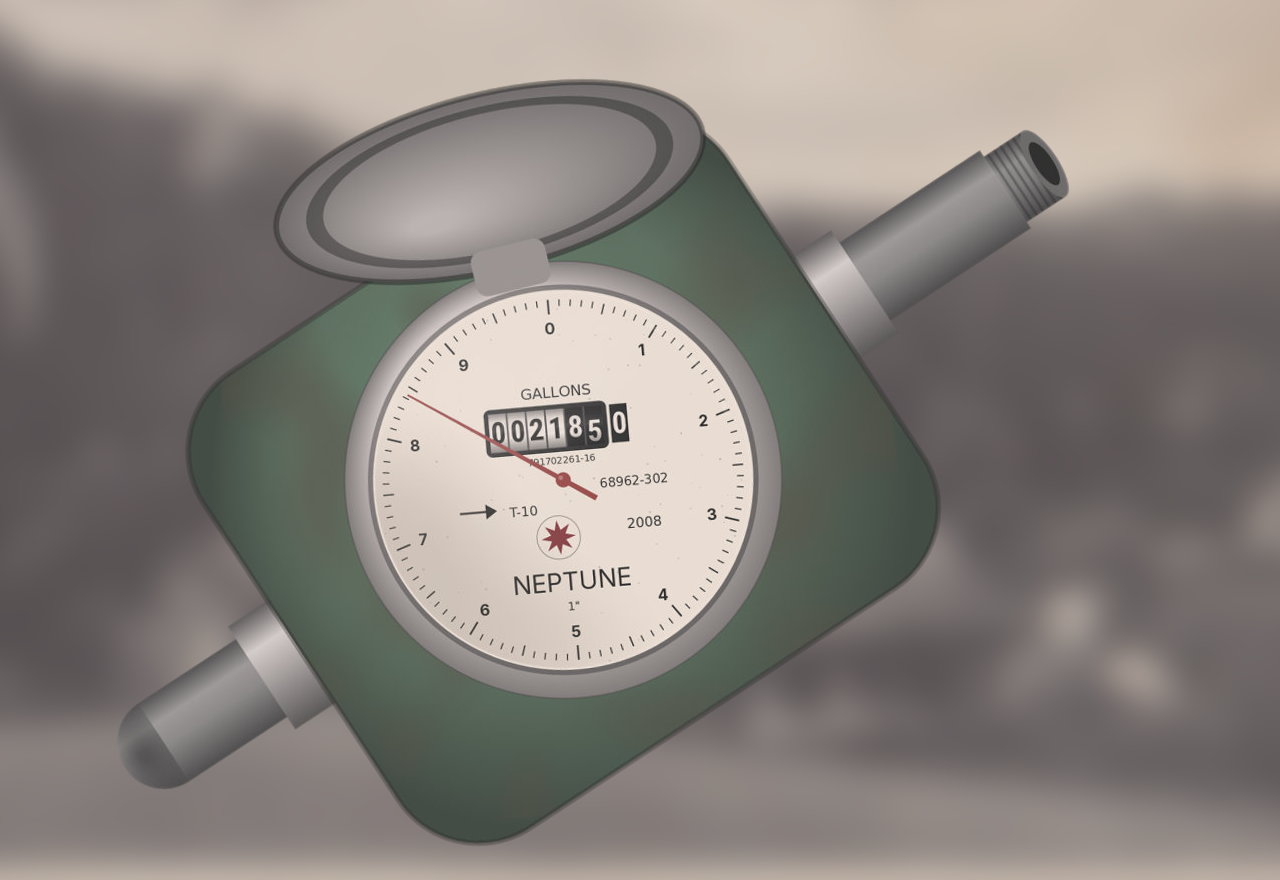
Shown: 21848.4 gal
